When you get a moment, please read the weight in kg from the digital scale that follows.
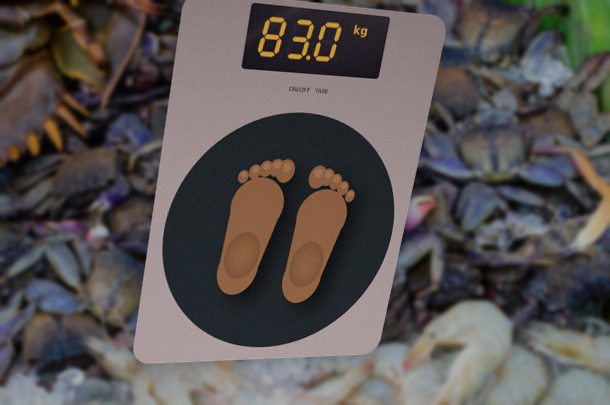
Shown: 83.0 kg
